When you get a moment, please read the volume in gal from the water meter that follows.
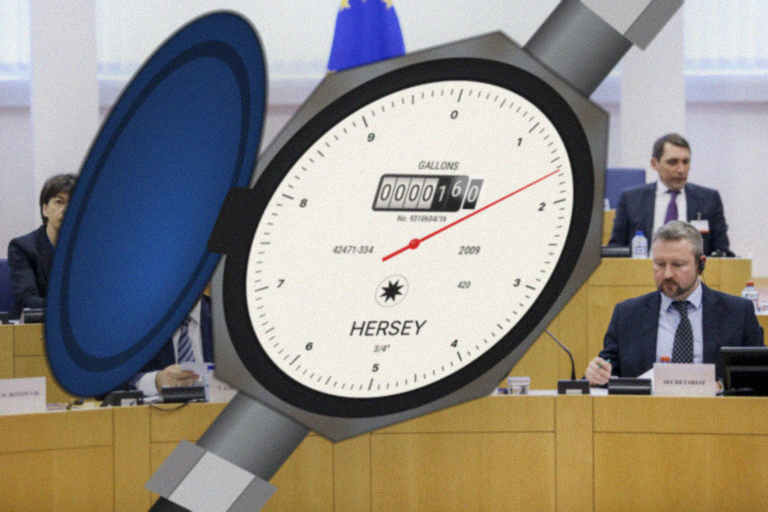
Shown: 161.6 gal
